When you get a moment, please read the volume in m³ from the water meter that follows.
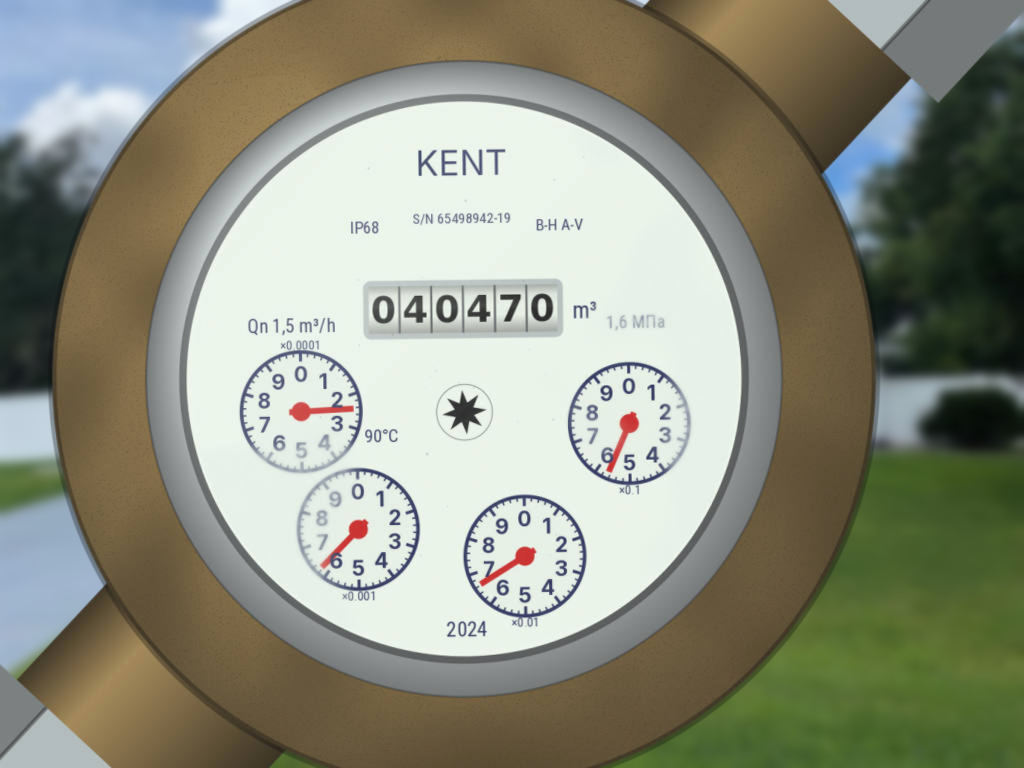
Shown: 40470.5662 m³
